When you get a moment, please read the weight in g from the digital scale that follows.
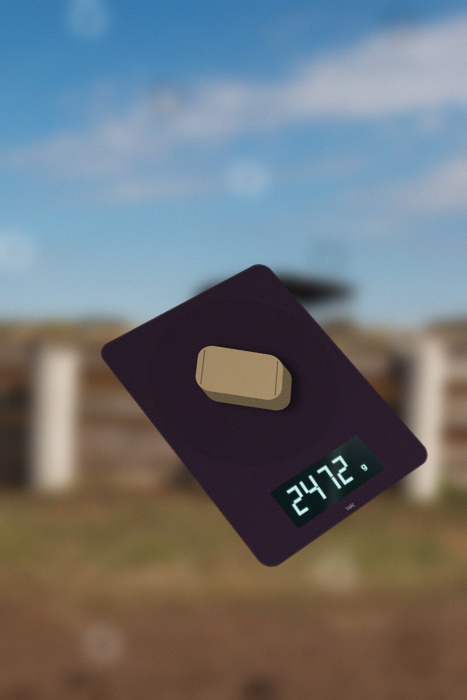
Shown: 2472 g
